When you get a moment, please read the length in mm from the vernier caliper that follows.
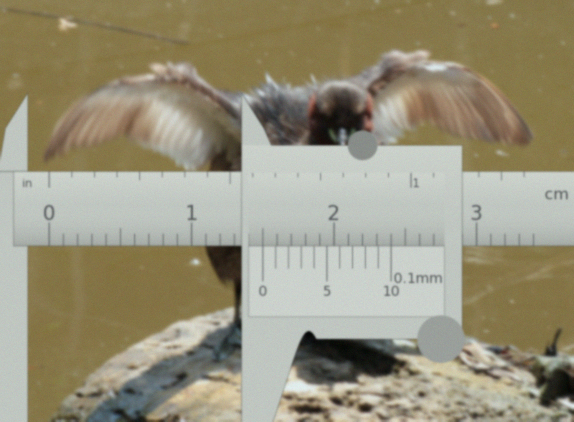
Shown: 15.0 mm
